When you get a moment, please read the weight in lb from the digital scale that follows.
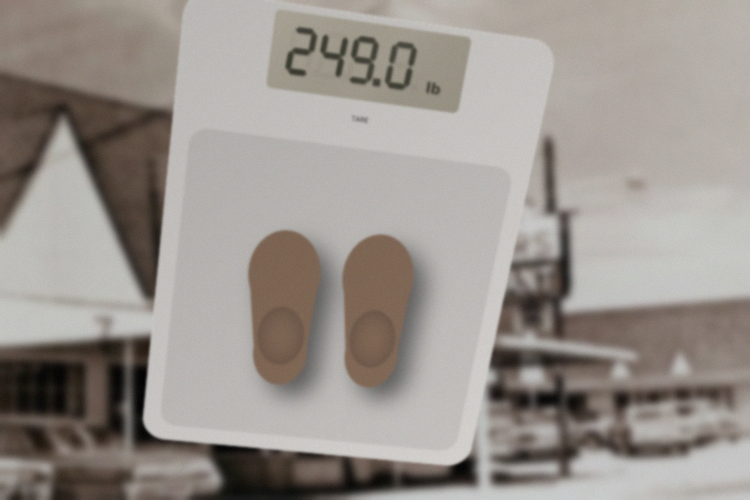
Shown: 249.0 lb
